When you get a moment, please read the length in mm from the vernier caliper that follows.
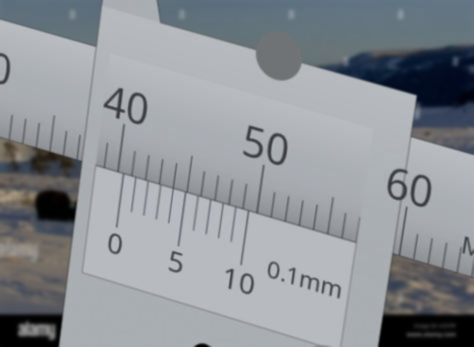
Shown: 40.4 mm
